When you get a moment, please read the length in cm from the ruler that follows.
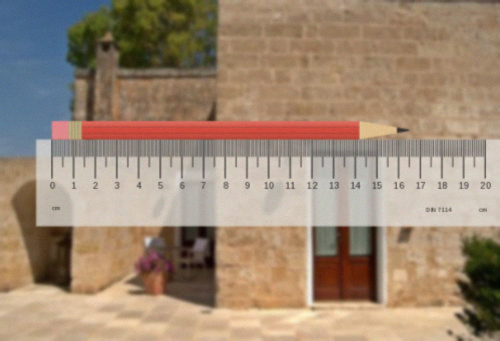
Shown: 16.5 cm
